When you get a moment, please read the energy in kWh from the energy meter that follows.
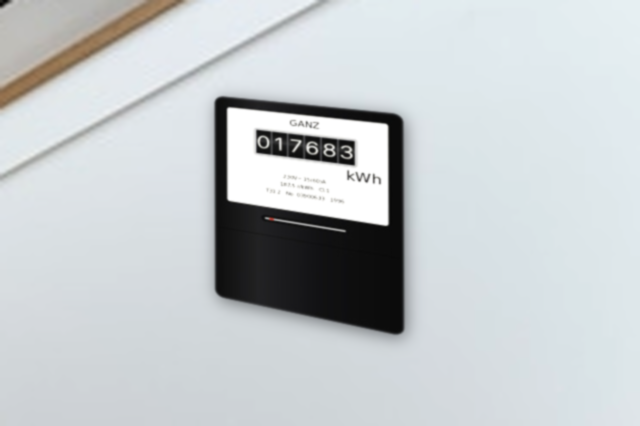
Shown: 17683 kWh
